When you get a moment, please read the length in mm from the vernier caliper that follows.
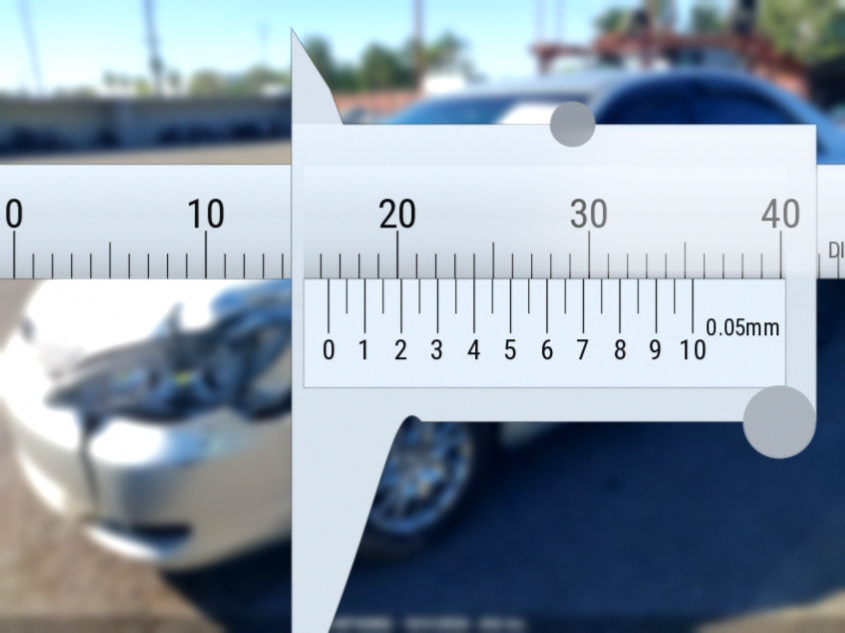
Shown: 16.4 mm
